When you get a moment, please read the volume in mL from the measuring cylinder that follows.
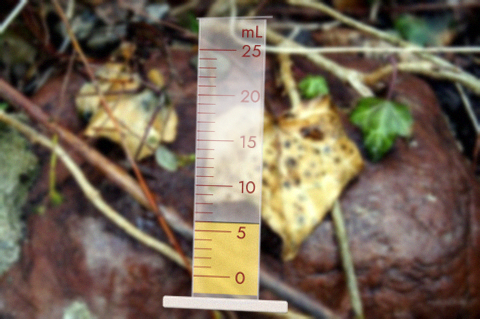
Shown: 6 mL
